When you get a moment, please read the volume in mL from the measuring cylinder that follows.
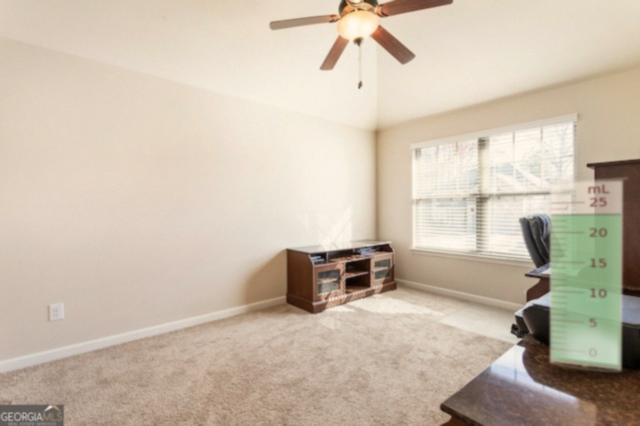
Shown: 23 mL
